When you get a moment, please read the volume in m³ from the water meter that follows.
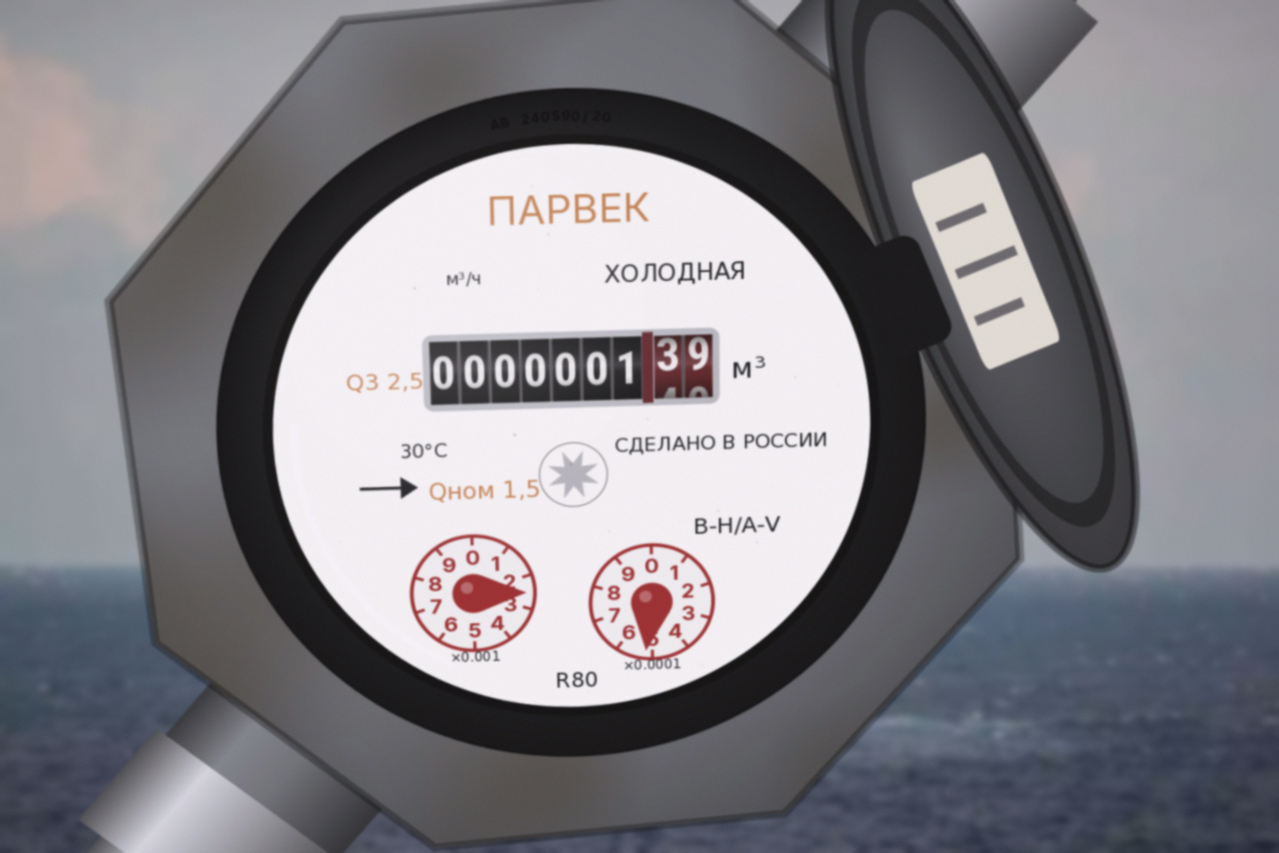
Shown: 1.3925 m³
